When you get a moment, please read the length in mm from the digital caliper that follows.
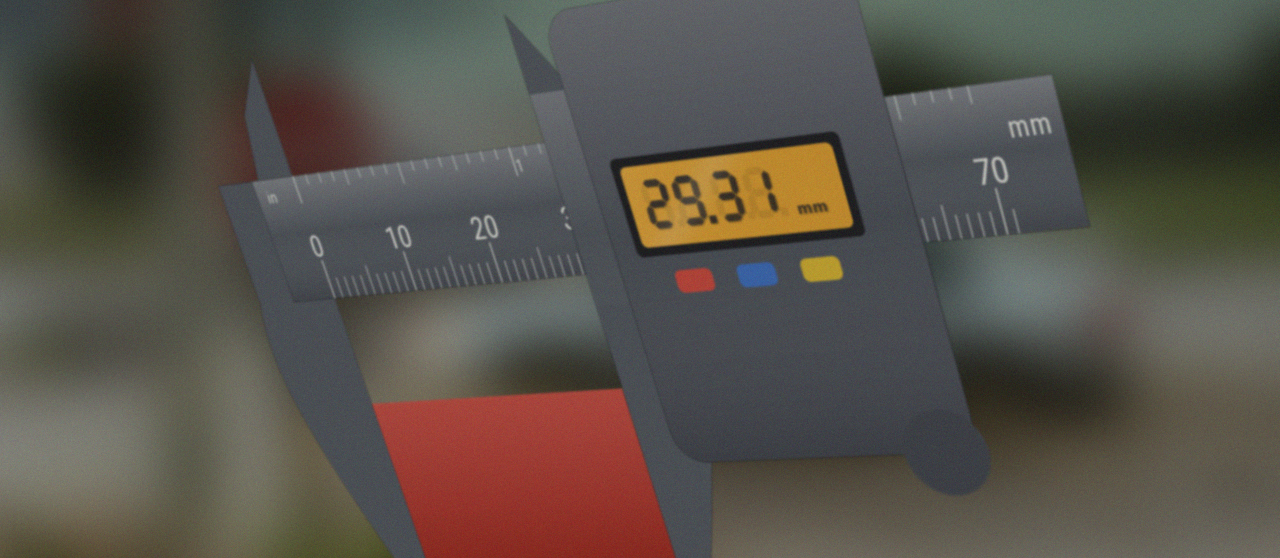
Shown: 29.31 mm
